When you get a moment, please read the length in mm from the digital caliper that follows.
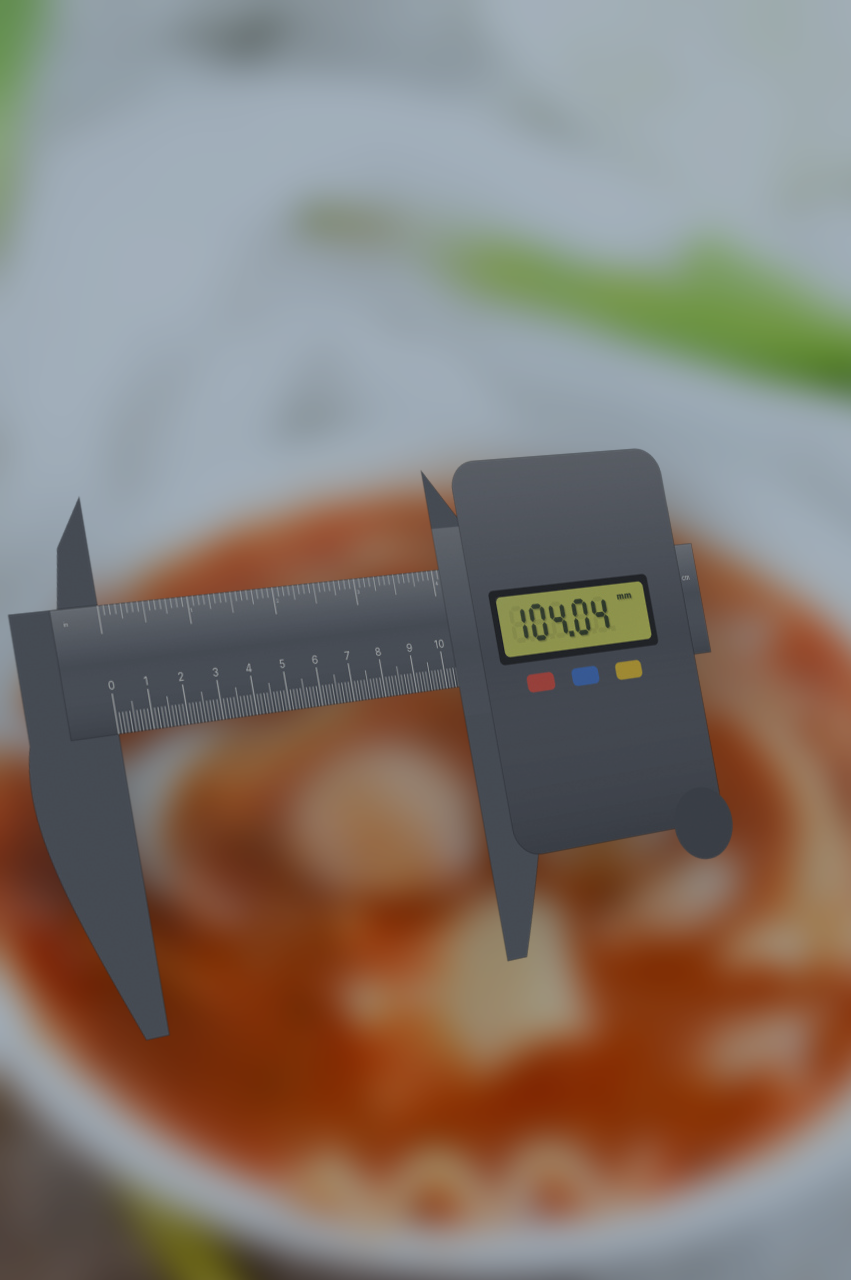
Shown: 104.04 mm
